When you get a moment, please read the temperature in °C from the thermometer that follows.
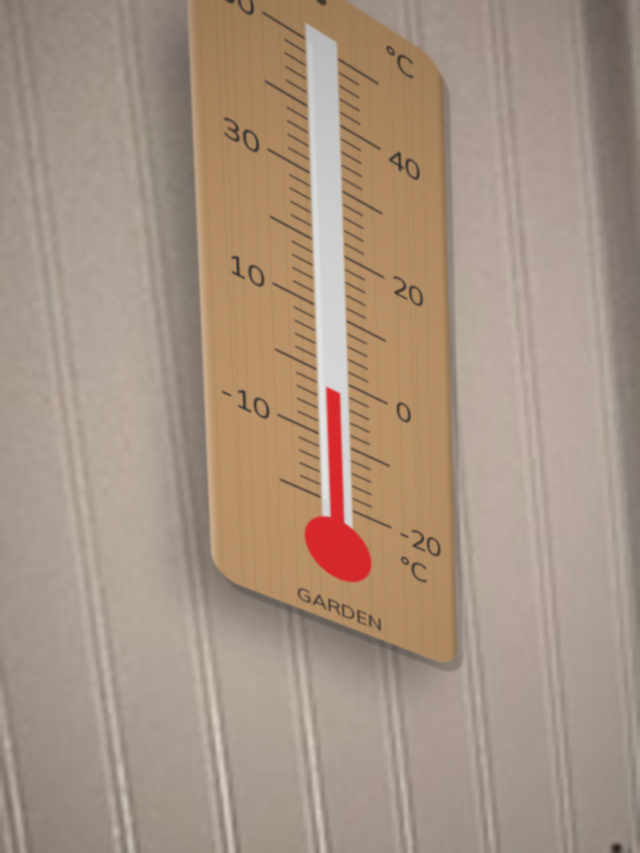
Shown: -2 °C
